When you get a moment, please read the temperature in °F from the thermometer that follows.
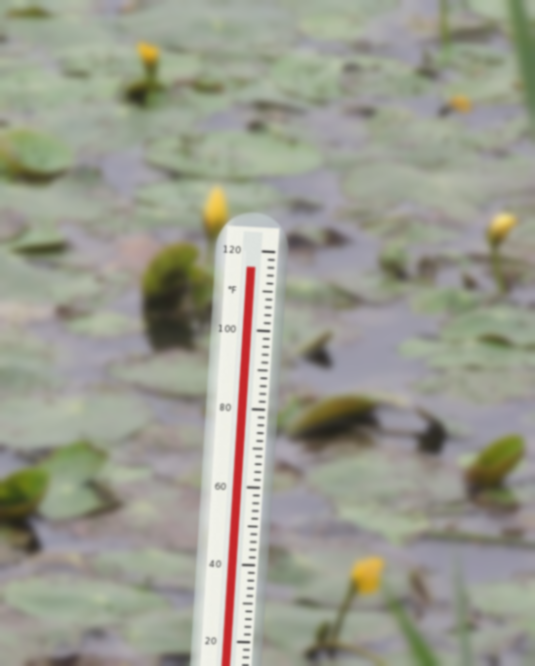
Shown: 116 °F
